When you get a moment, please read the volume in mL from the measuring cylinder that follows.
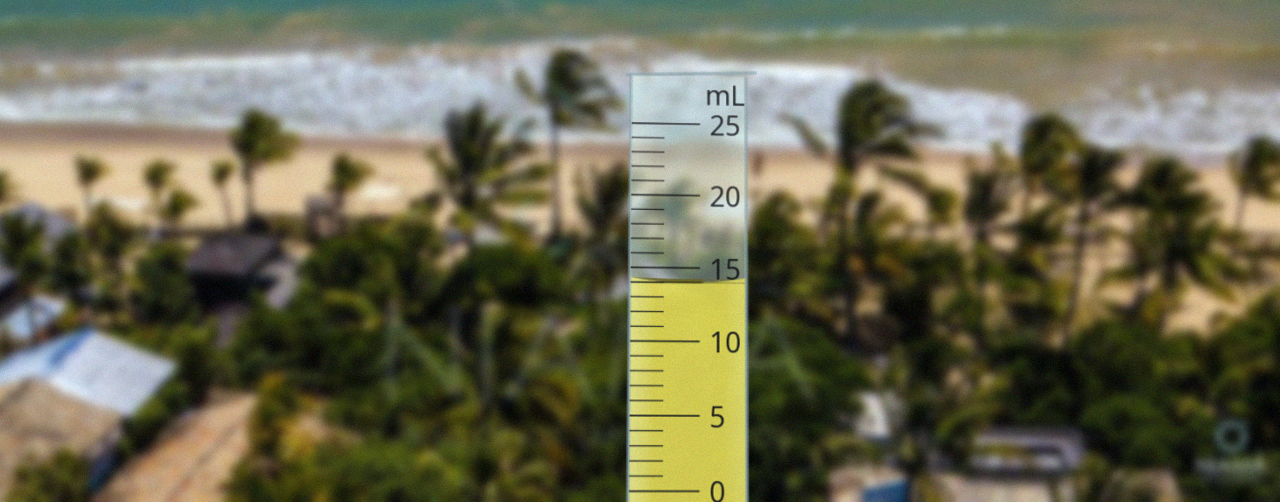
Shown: 14 mL
